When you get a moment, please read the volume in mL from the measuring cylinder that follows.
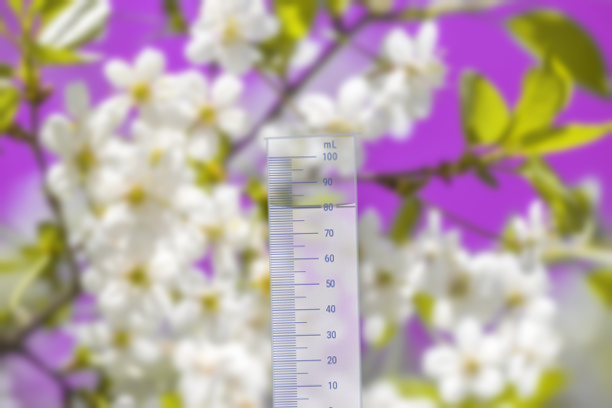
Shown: 80 mL
